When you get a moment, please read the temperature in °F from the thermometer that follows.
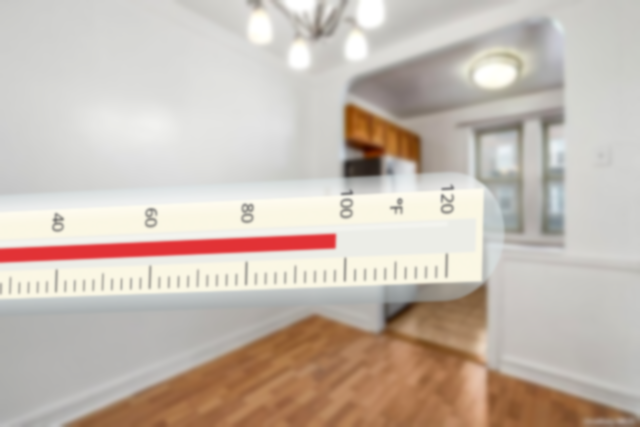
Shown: 98 °F
